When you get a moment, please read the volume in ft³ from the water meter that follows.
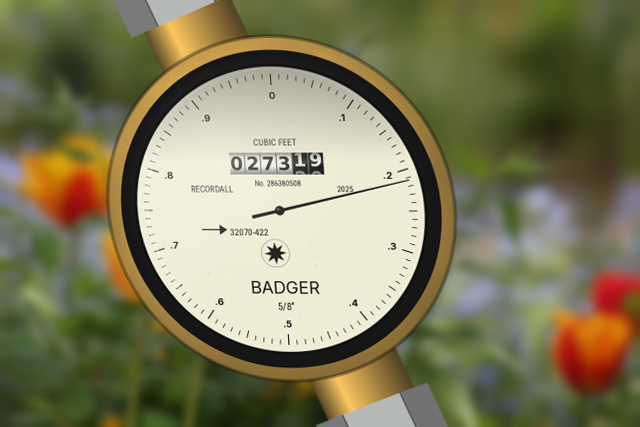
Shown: 27319.21 ft³
